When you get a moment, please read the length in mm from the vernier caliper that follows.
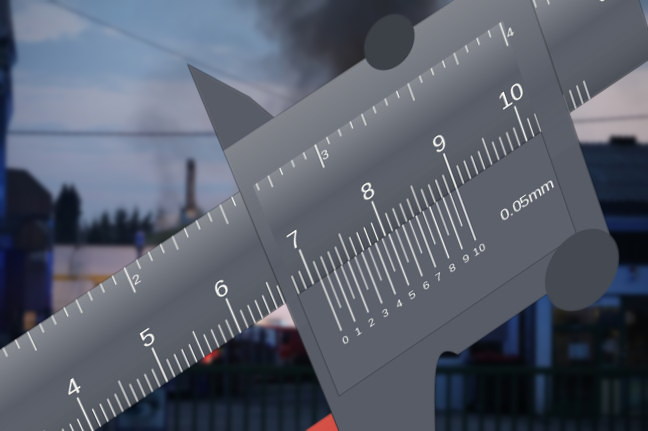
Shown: 71.0 mm
